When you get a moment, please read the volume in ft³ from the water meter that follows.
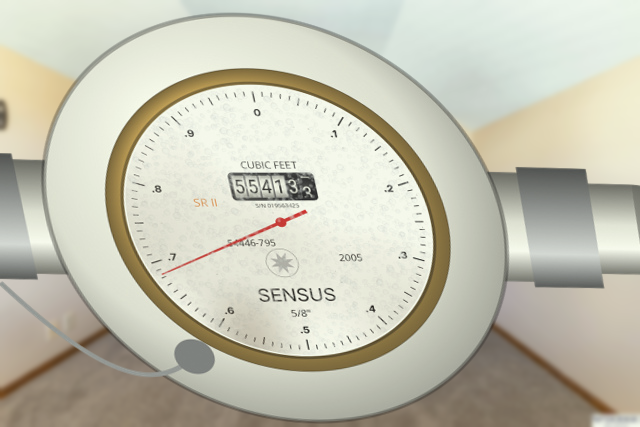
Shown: 554132.68 ft³
